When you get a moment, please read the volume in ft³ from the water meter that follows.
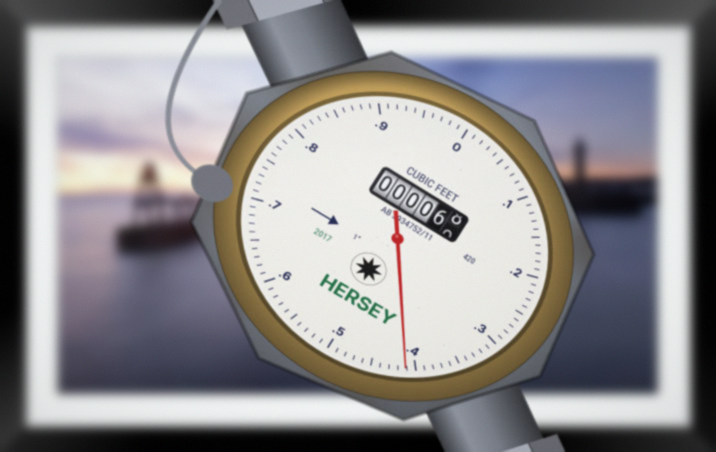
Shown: 68.41 ft³
